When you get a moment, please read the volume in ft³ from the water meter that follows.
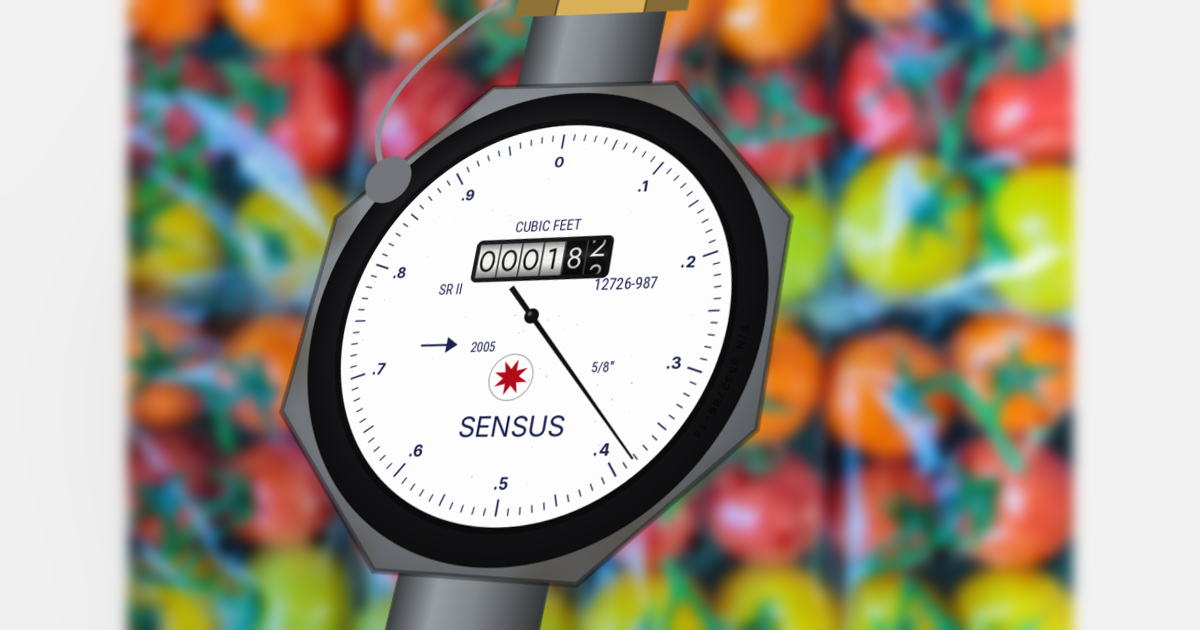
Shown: 182.38 ft³
